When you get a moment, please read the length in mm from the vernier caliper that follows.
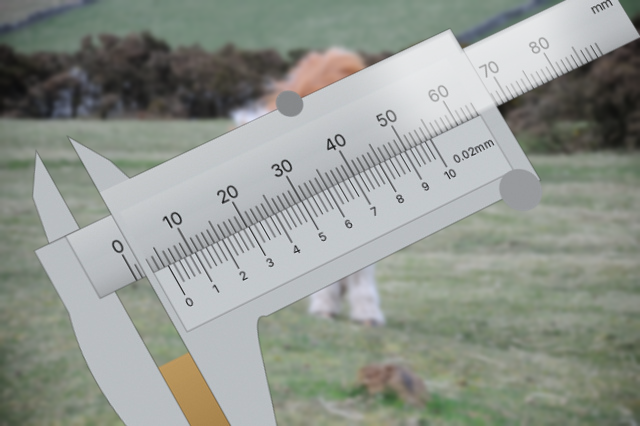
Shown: 5.6 mm
